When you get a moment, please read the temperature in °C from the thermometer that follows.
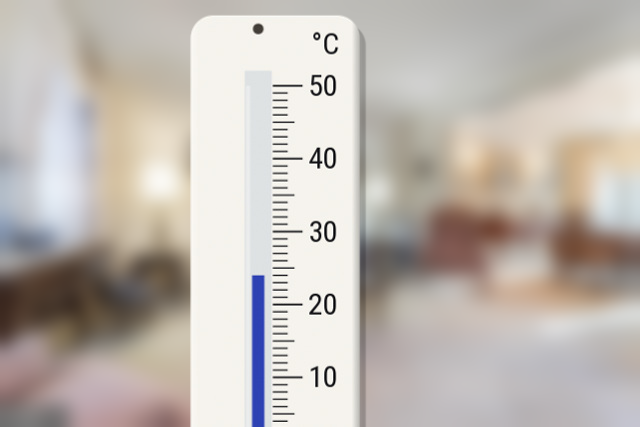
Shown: 24 °C
